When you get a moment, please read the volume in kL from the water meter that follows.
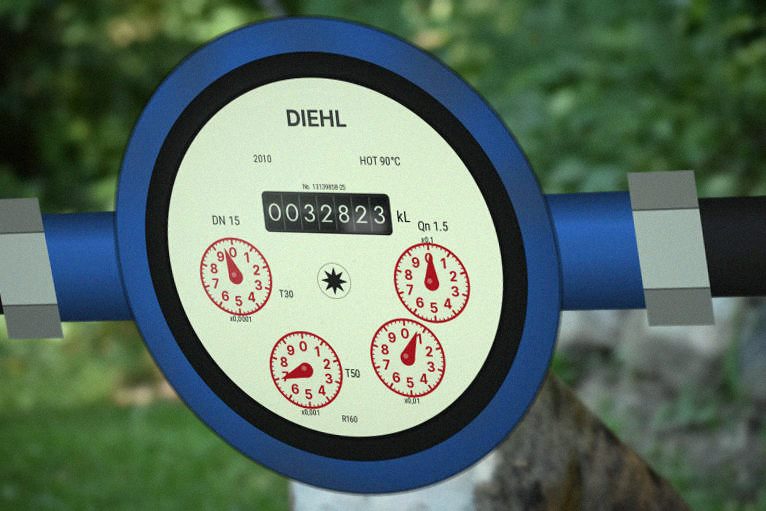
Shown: 32823.0069 kL
